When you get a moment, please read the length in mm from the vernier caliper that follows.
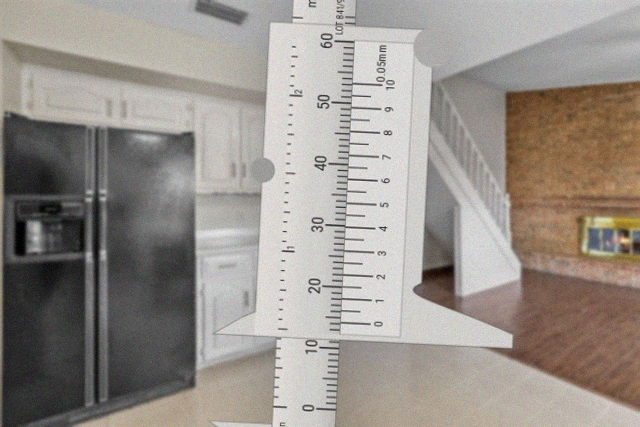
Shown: 14.2 mm
